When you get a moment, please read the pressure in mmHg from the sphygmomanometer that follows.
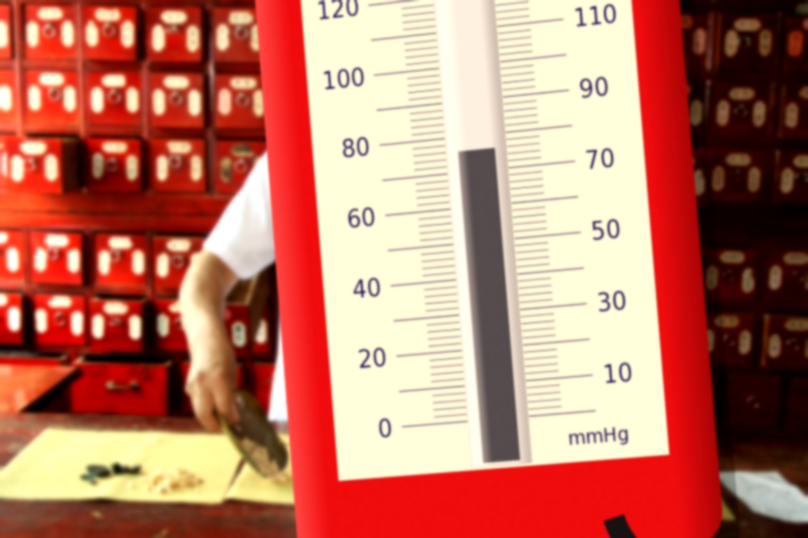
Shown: 76 mmHg
